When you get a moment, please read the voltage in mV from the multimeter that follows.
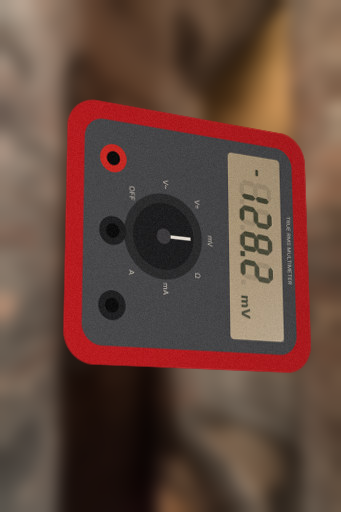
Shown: -128.2 mV
